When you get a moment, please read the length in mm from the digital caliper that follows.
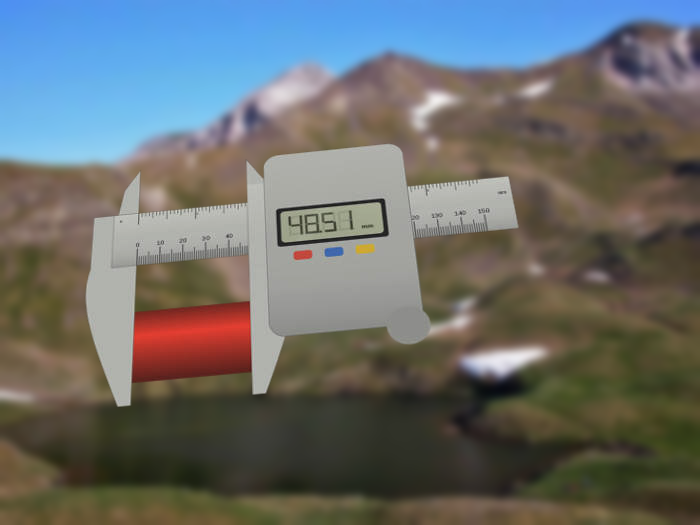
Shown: 48.51 mm
